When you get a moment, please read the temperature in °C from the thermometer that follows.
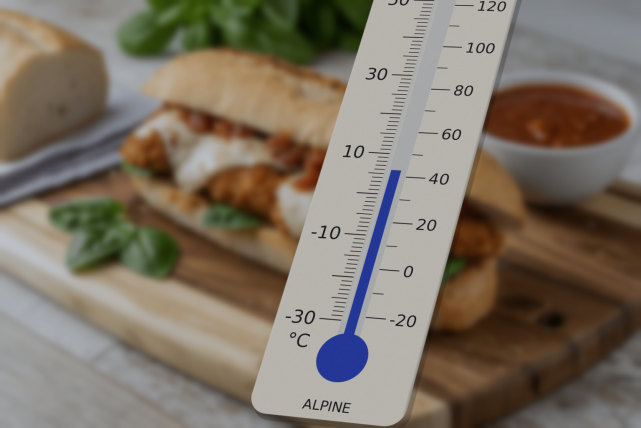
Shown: 6 °C
